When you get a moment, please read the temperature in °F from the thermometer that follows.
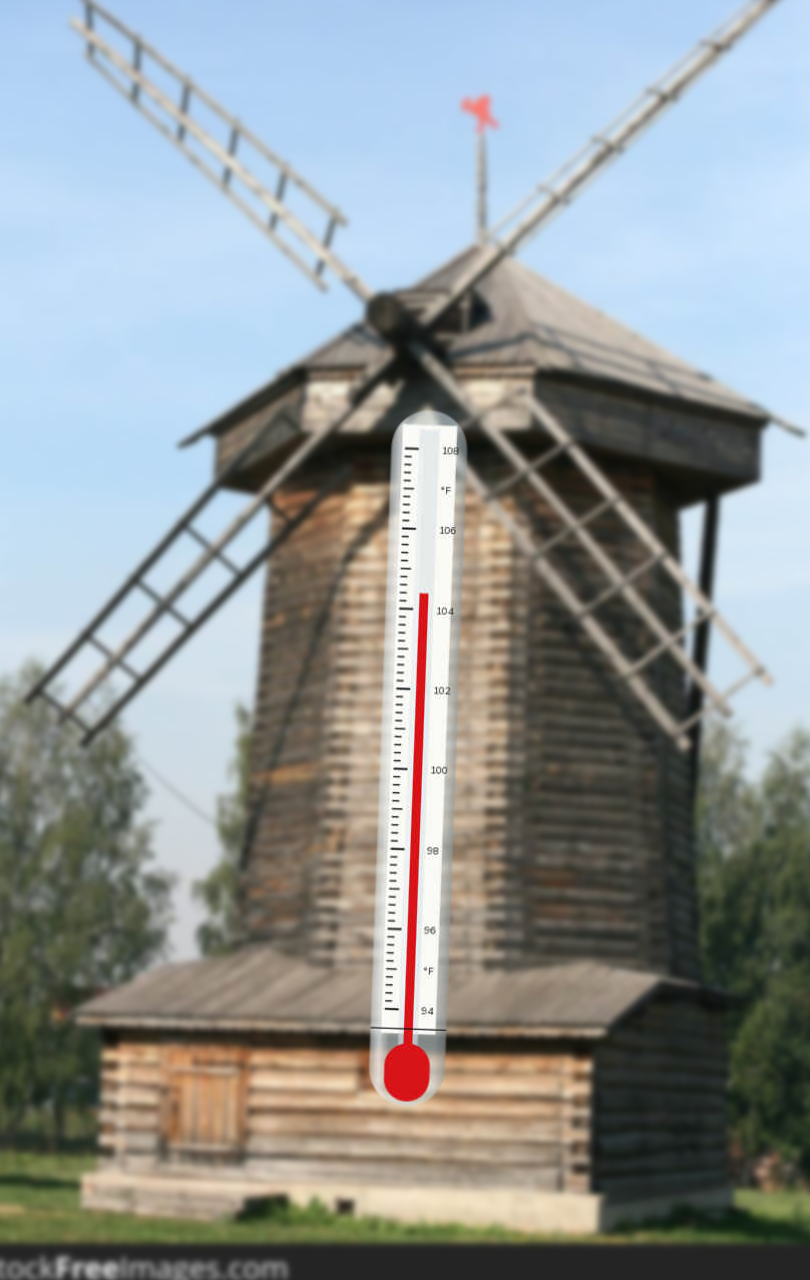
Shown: 104.4 °F
